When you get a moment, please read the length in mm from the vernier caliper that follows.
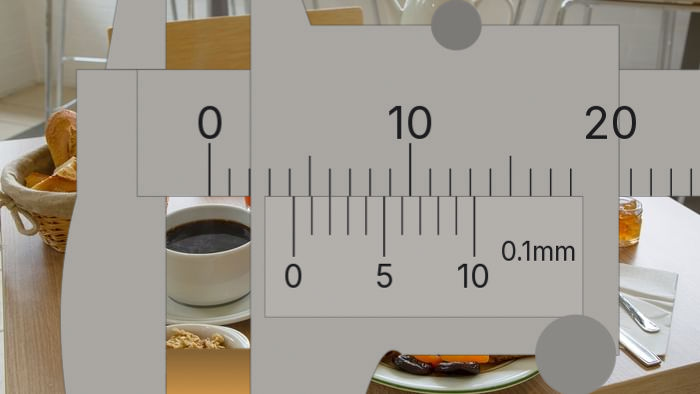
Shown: 4.2 mm
